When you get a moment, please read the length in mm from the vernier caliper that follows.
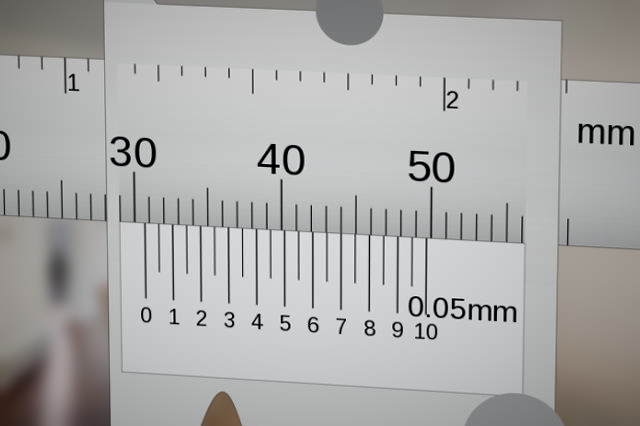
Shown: 30.7 mm
